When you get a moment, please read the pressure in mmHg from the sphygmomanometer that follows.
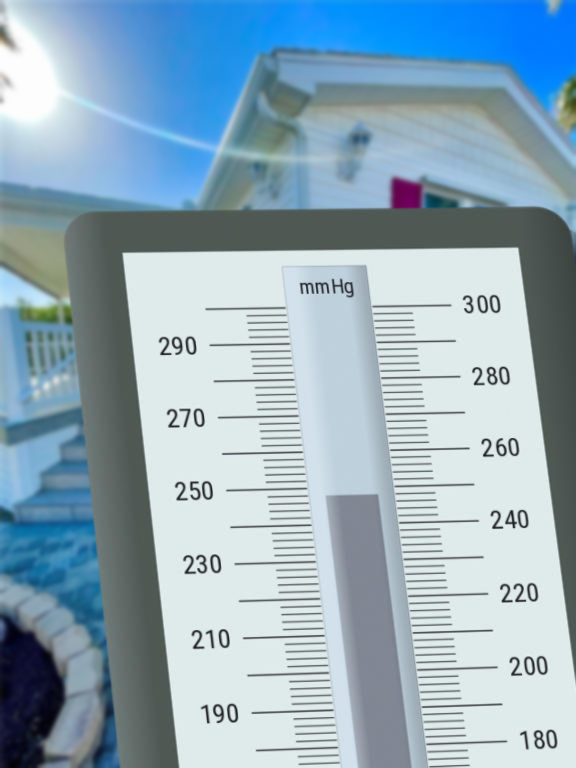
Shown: 248 mmHg
